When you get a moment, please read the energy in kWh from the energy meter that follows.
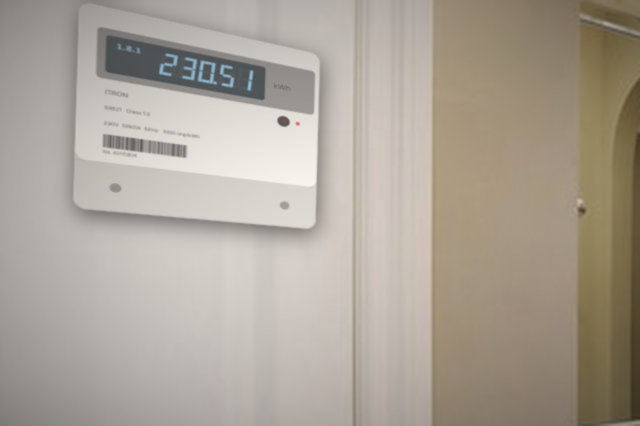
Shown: 230.51 kWh
